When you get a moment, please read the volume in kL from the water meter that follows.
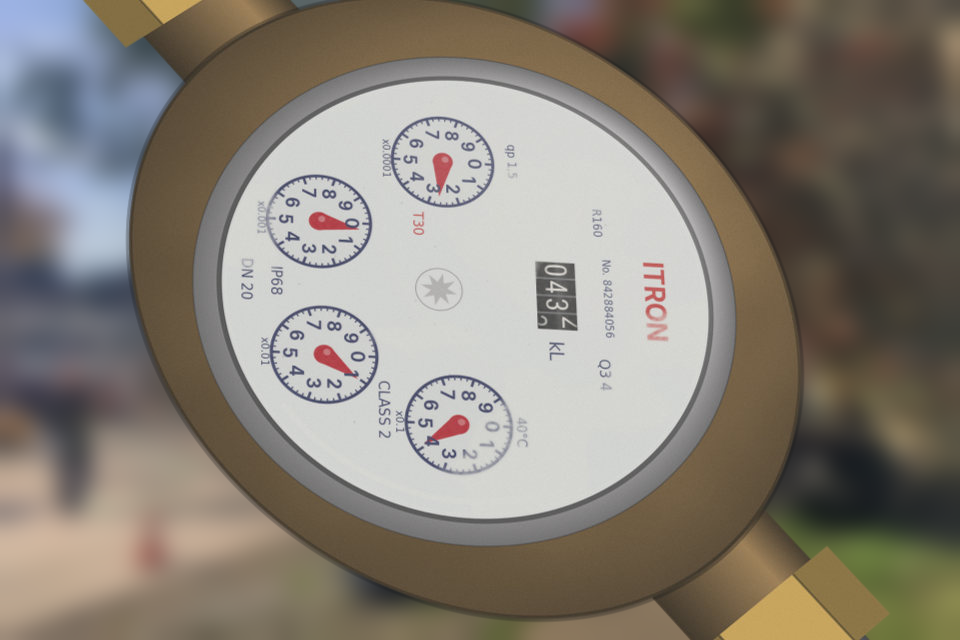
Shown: 432.4102 kL
